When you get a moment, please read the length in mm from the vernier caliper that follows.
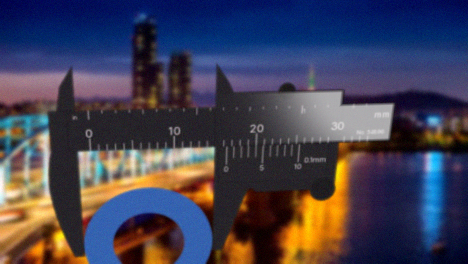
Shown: 16.4 mm
